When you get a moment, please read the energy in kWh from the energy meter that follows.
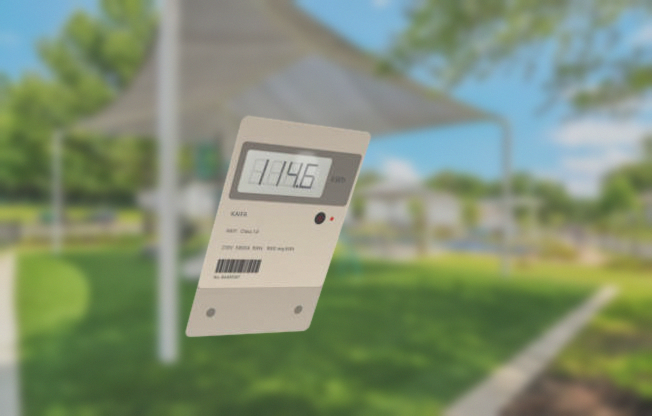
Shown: 114.6 kWh
